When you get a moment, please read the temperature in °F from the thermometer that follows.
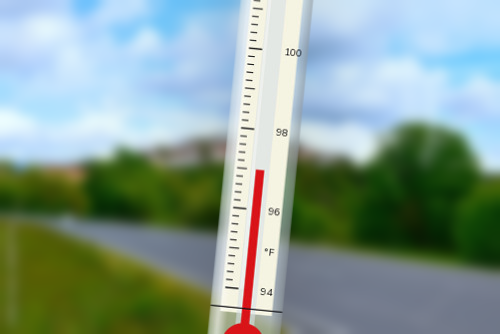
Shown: 97 °F
